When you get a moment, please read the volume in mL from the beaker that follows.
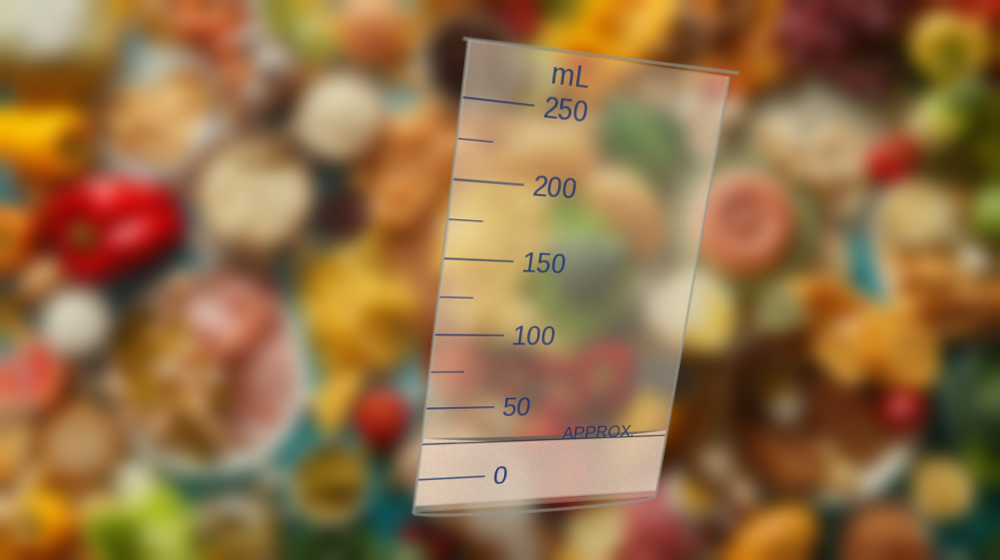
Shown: 25 mL
